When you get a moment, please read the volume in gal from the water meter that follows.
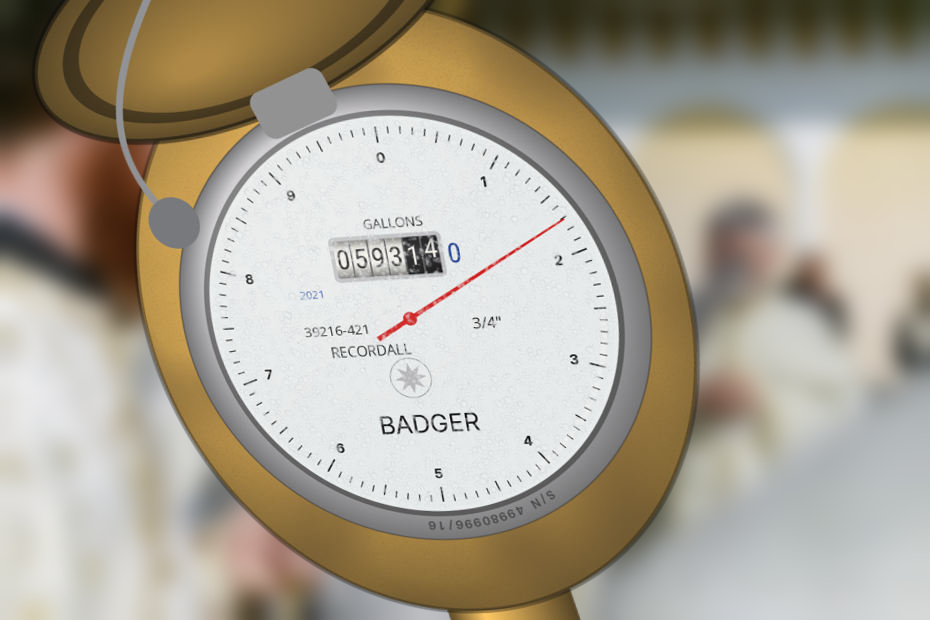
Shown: 593141.7 gal
